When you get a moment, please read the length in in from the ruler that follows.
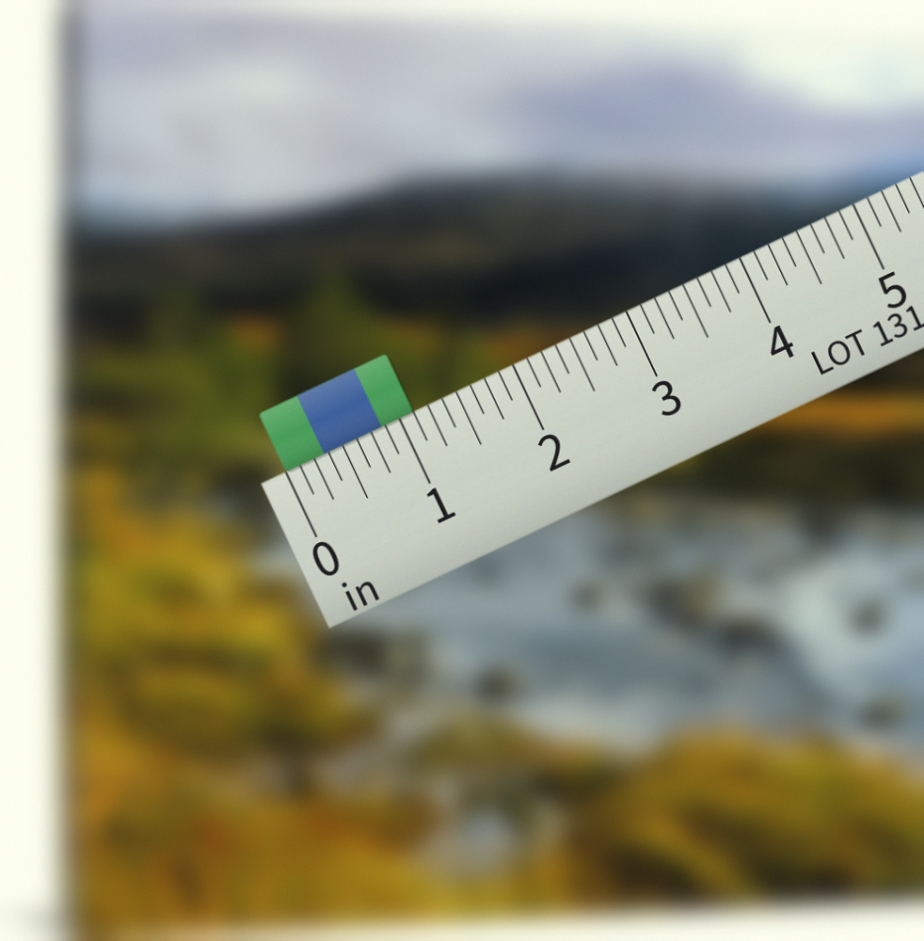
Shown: 1.125 in
